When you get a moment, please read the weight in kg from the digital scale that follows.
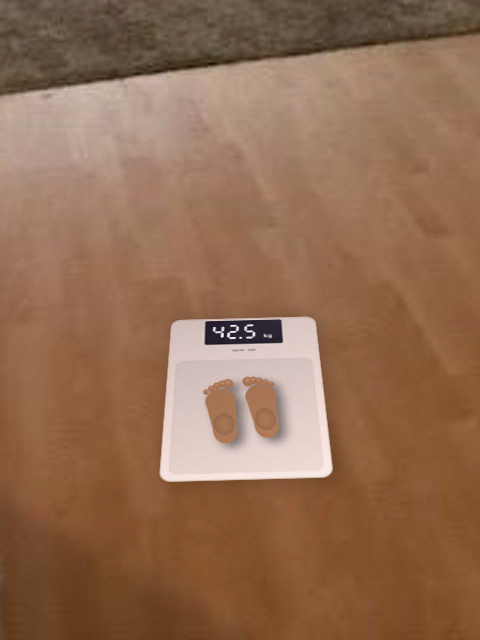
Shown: 42.5 kg
